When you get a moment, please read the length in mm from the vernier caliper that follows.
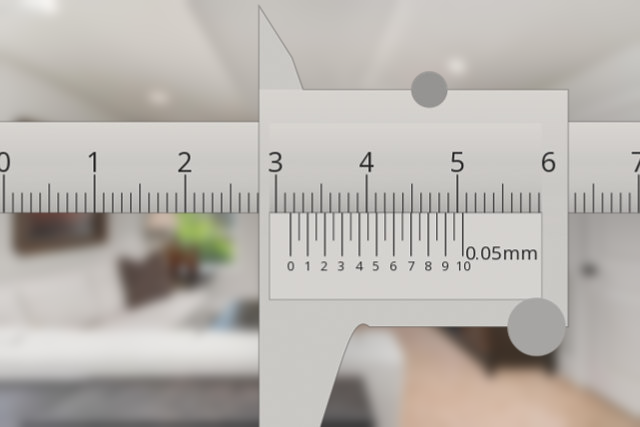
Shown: 31.6 mm
